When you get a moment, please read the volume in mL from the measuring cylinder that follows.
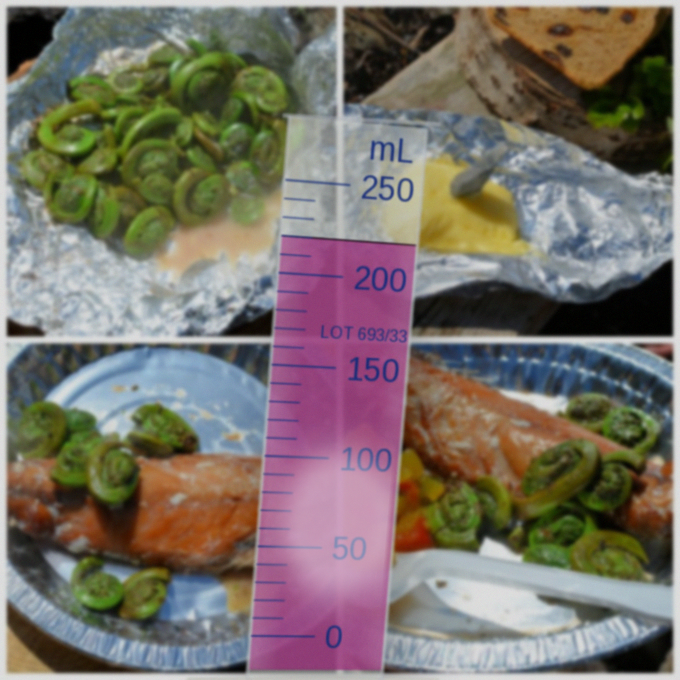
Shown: 220 mL
